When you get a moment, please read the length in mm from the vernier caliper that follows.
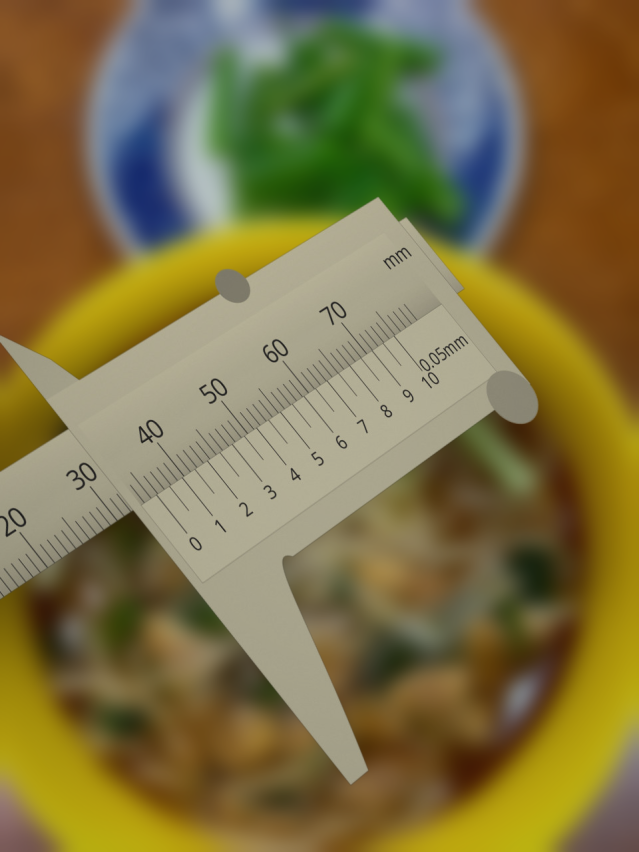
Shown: 35.8 mm
